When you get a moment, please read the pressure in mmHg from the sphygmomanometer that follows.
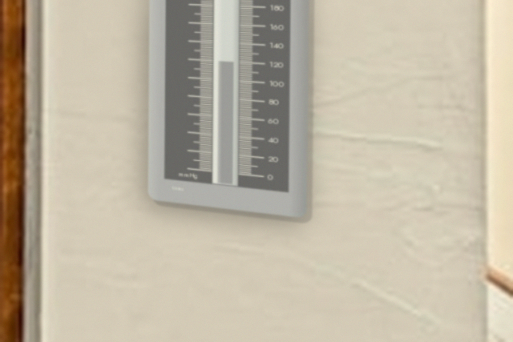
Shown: 120 mmHg
